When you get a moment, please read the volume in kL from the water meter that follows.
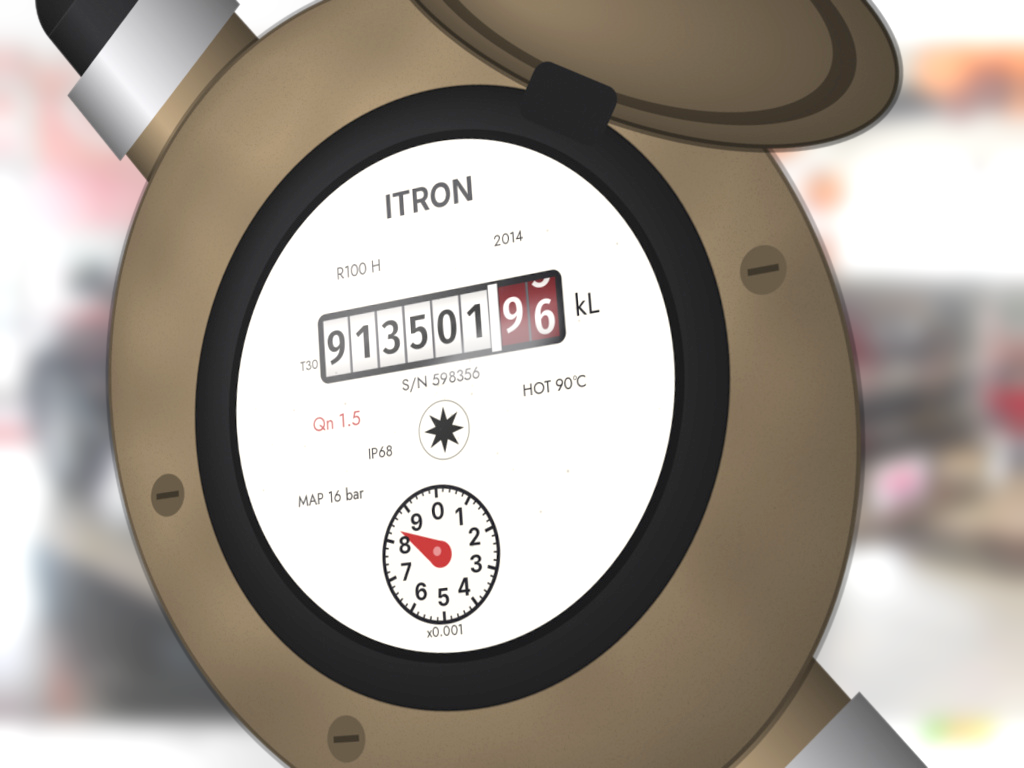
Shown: 913501.958 kL
